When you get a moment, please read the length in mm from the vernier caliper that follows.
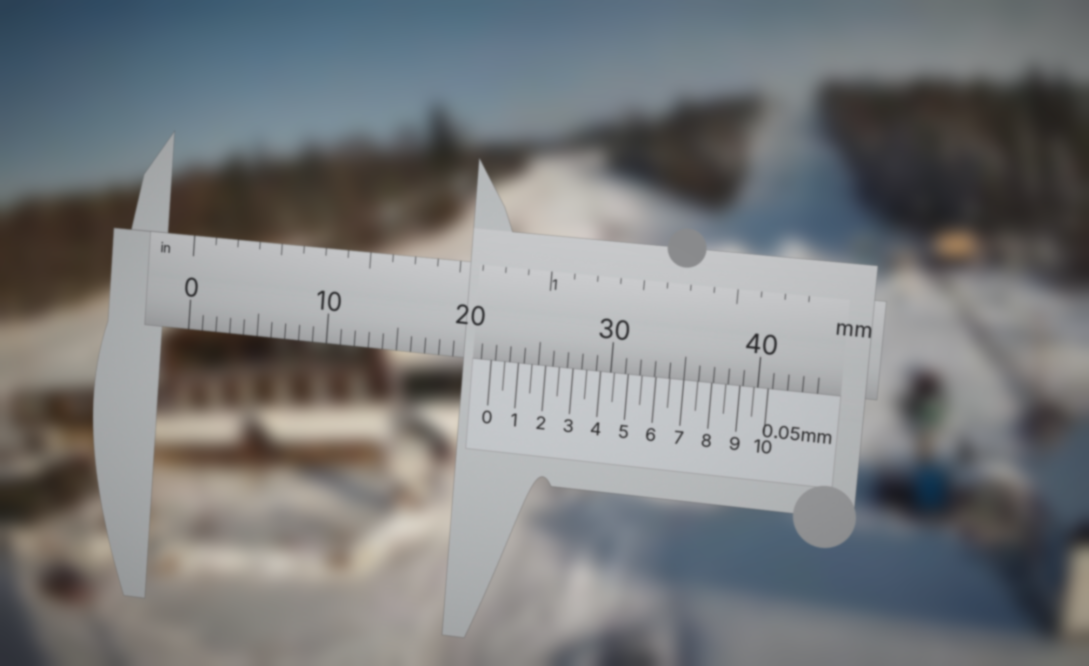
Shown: 21.7 mm
